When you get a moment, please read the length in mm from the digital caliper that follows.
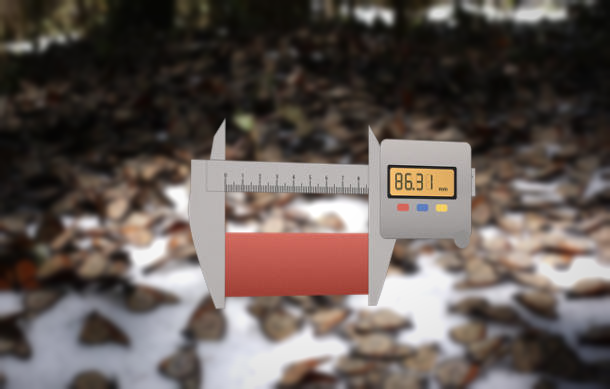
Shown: 86.31 mm
